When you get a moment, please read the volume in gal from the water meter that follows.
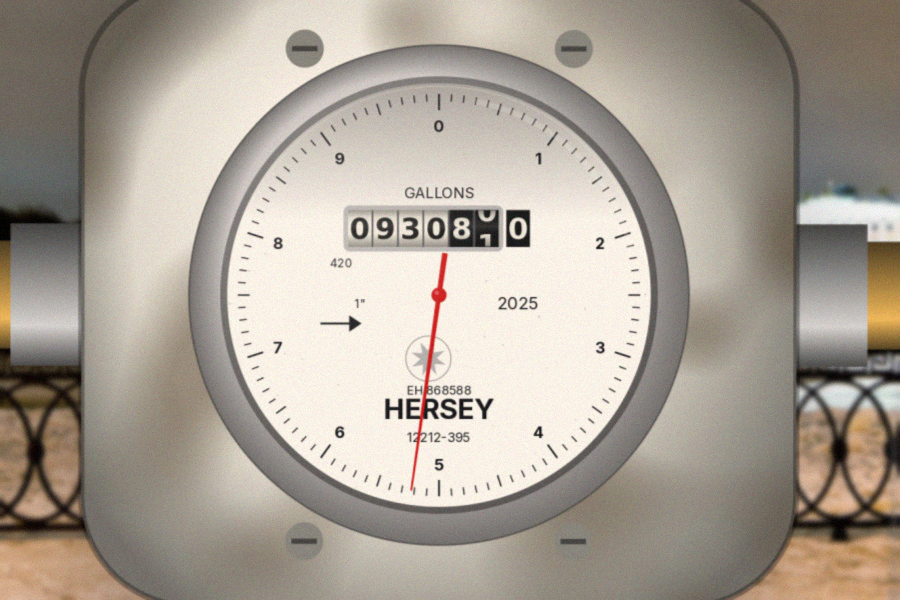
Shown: 930805.2 gal
